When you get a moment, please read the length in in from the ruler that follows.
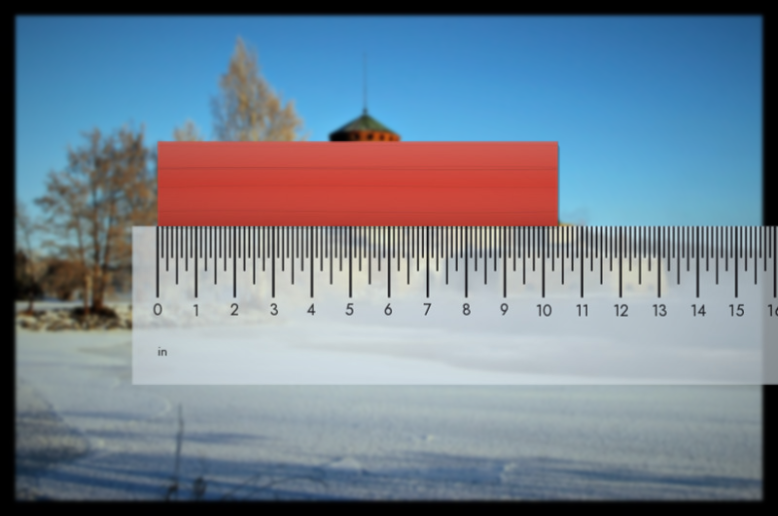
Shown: 10.375 in
